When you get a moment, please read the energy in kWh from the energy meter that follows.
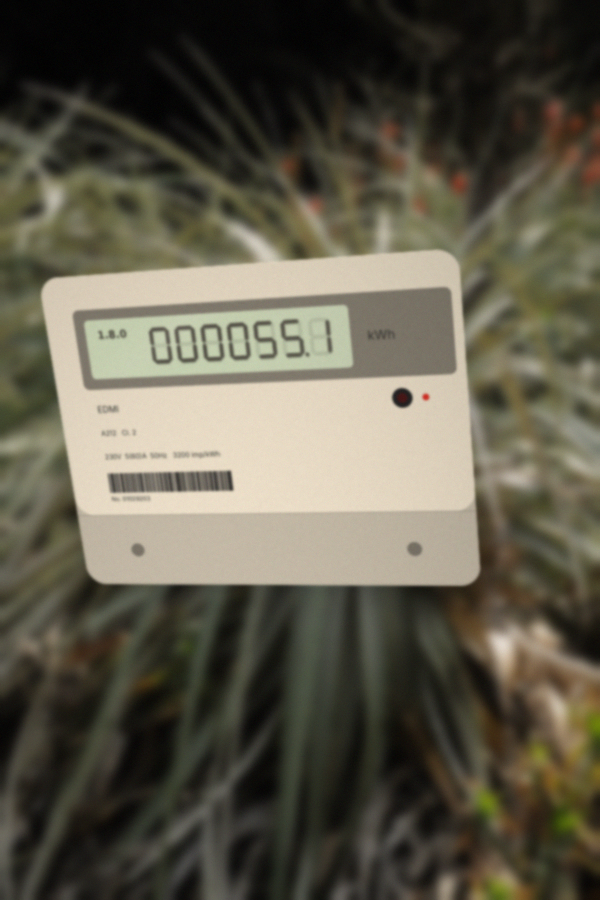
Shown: 55.1 kWh
